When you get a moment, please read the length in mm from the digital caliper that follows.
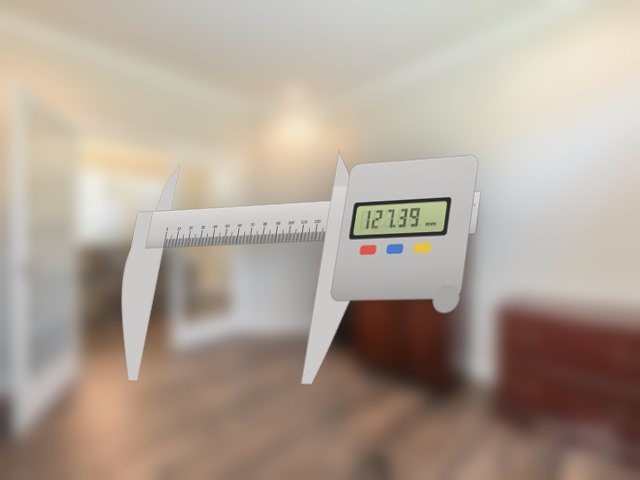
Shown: 127.39 mm
